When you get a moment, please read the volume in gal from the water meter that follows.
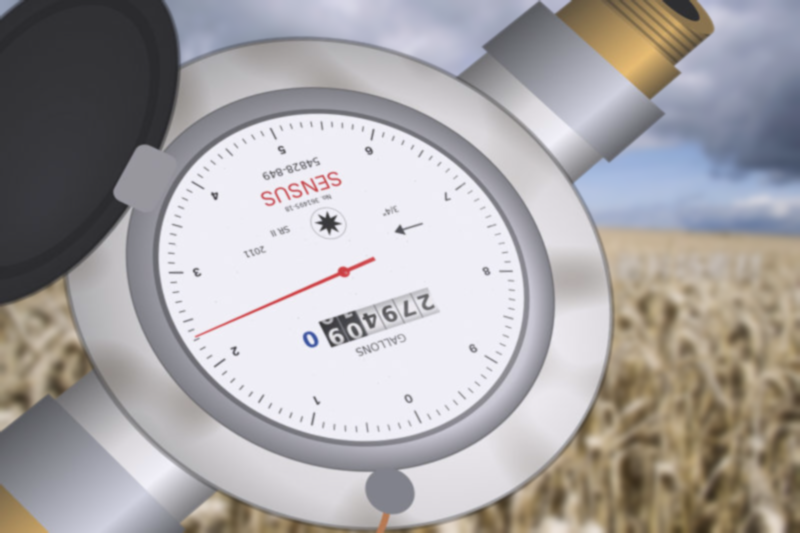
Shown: 2794092.3 gal
